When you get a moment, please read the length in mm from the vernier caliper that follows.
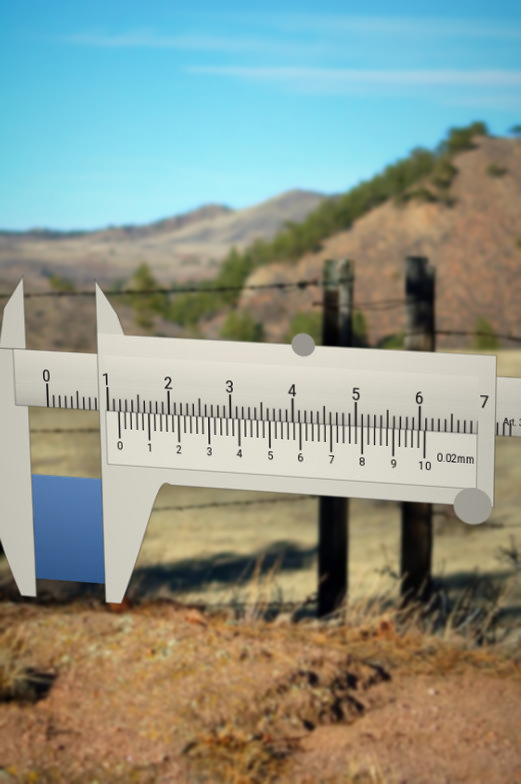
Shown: 11.8 mm
